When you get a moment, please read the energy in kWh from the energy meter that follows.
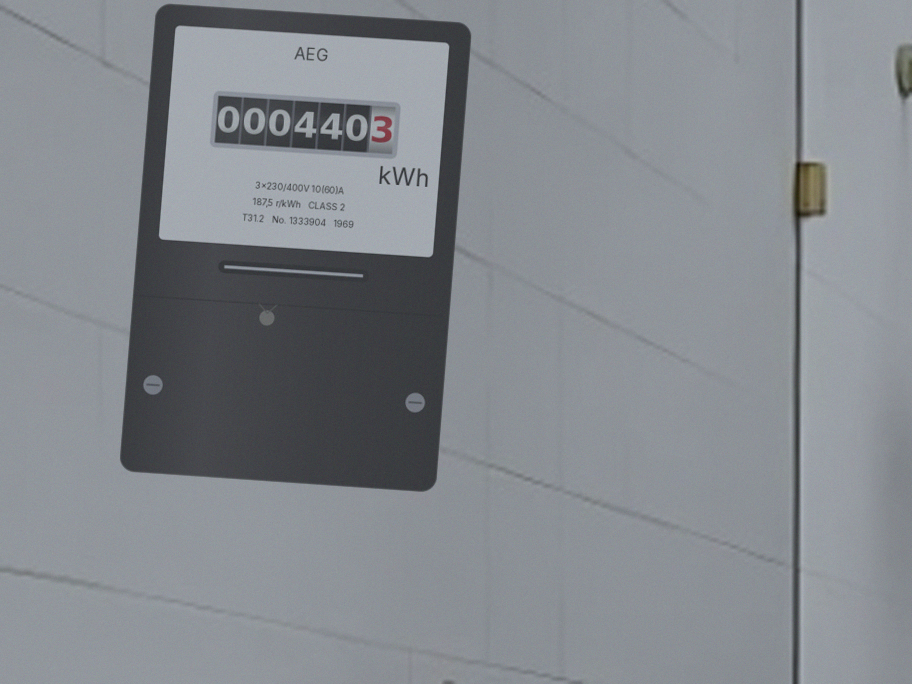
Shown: 440.3 kWh
